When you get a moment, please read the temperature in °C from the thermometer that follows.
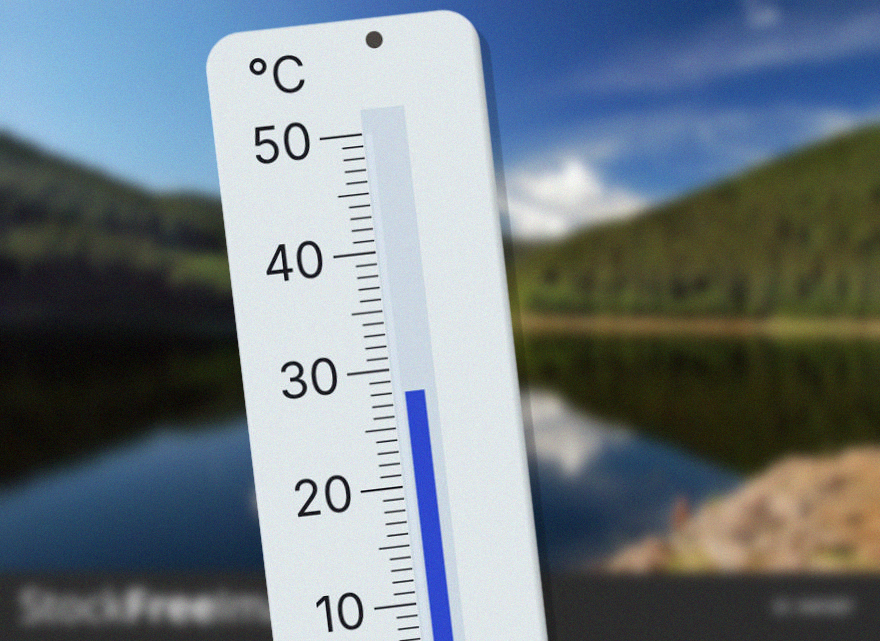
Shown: 28 °C
